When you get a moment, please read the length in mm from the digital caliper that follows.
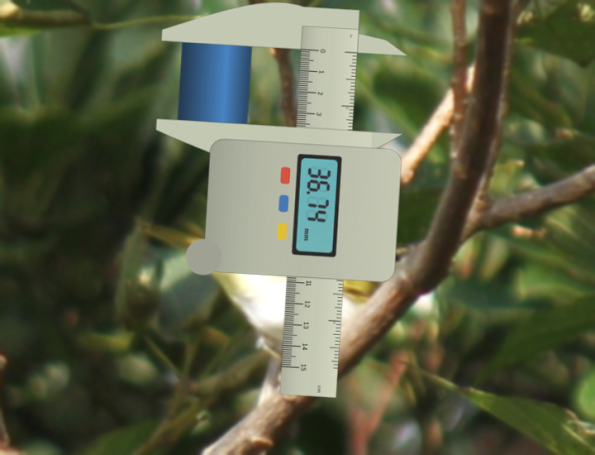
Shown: 36.74 mm
